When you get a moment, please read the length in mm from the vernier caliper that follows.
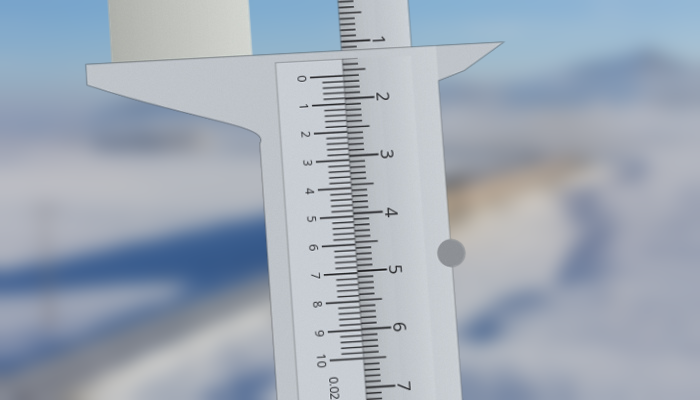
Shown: 16.0 mm
